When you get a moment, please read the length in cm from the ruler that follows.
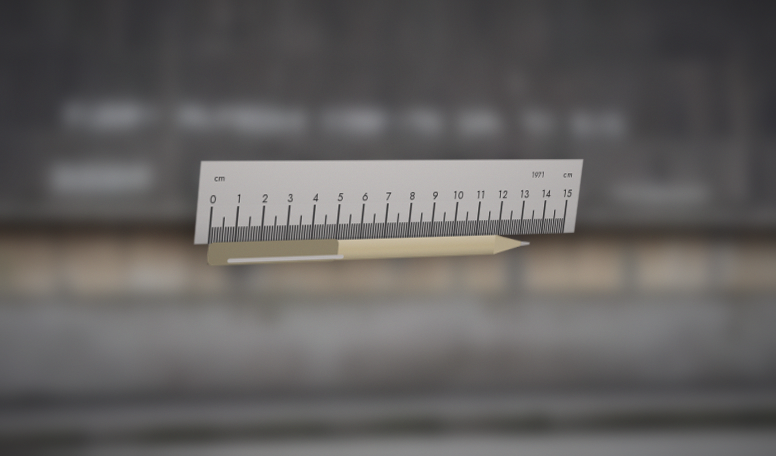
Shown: 13.5 cm
